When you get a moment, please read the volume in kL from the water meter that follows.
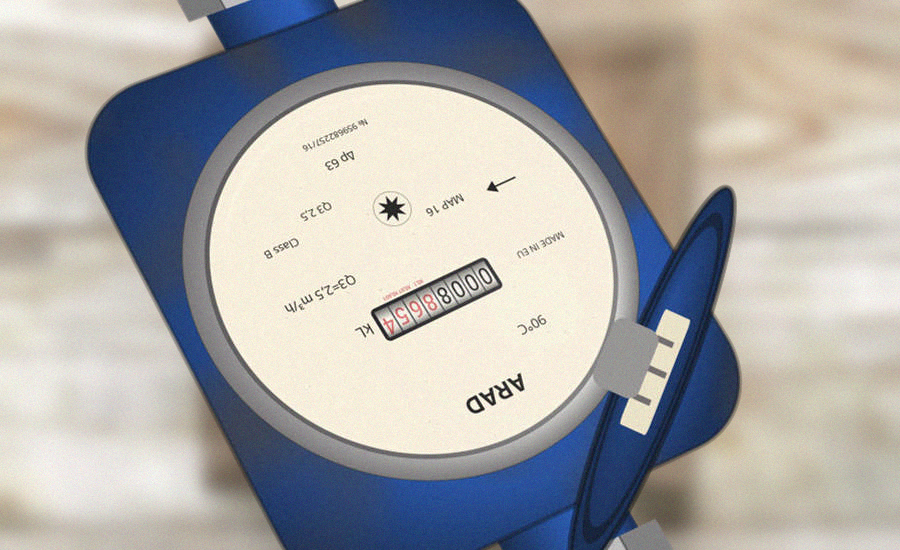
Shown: 8.8654 kL
